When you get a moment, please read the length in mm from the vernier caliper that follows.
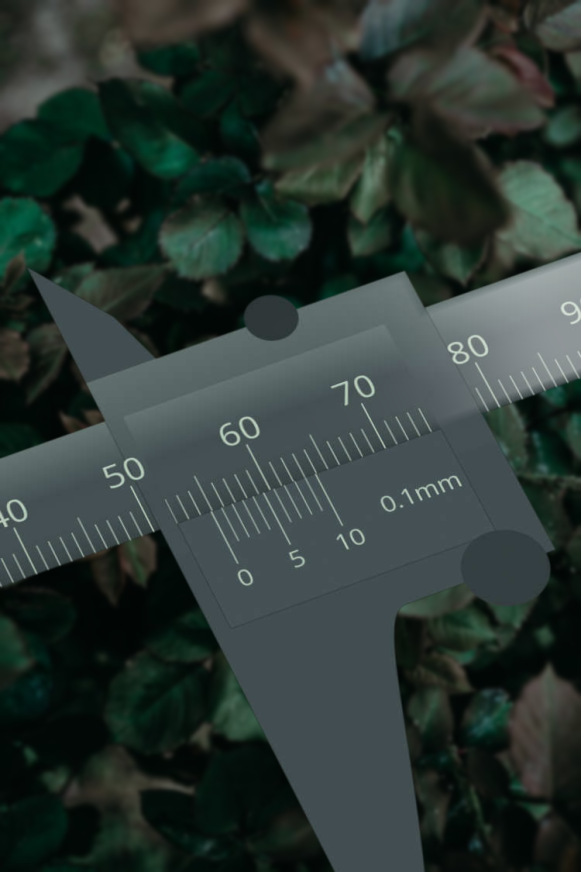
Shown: 54.9 mm
